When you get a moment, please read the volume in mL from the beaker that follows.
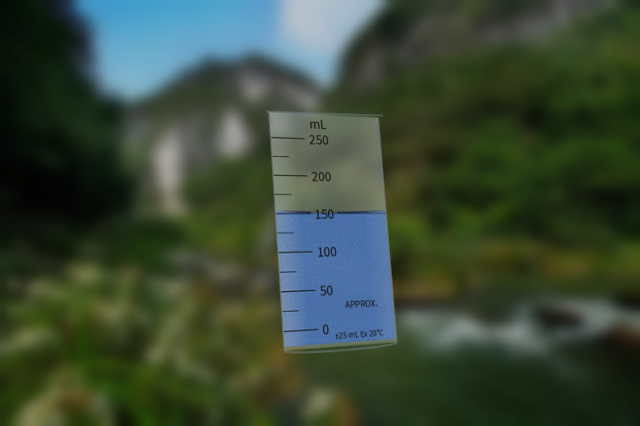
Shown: 150 mL
